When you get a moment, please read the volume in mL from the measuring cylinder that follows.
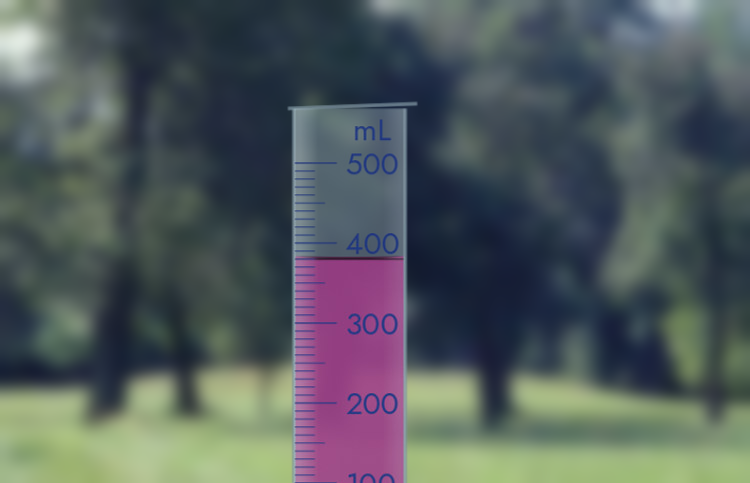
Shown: 380 mL
